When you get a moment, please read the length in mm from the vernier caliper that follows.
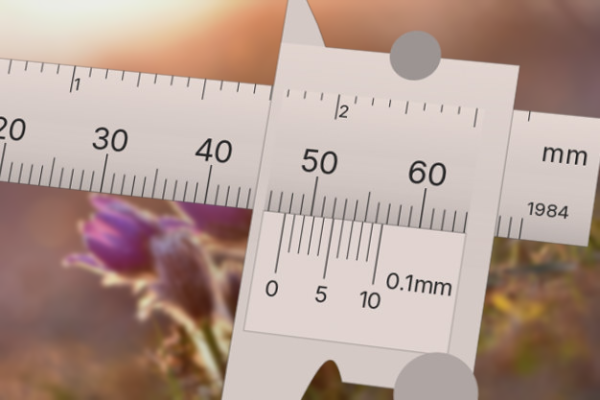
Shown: 47.6 mm
